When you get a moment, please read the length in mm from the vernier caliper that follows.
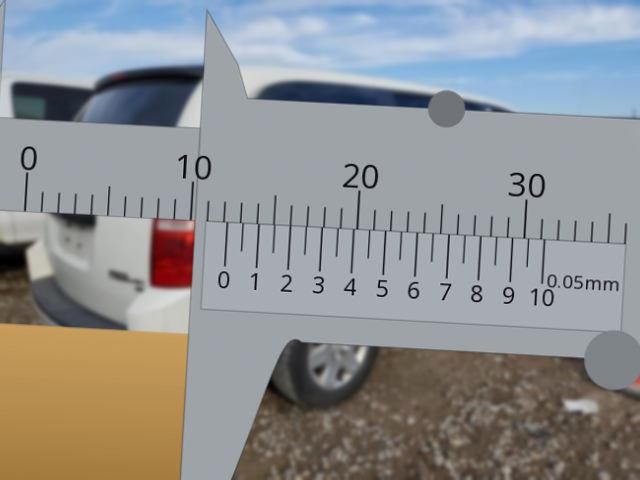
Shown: 12.2 mm
